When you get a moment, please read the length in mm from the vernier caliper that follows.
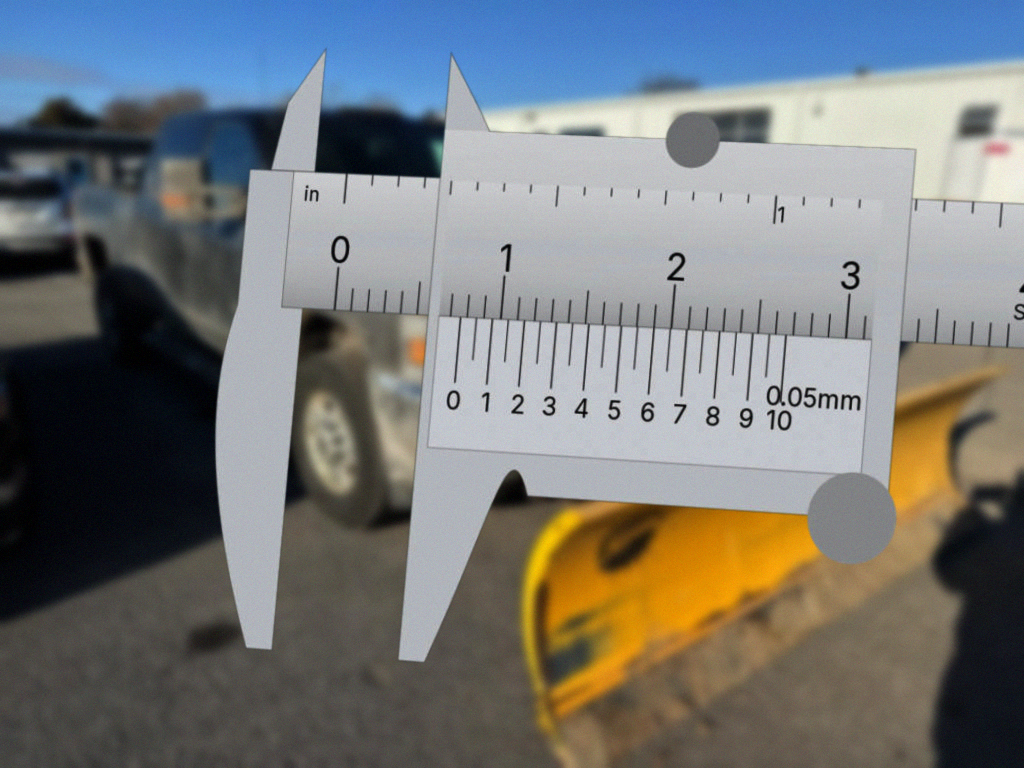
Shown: 7.6 mm
